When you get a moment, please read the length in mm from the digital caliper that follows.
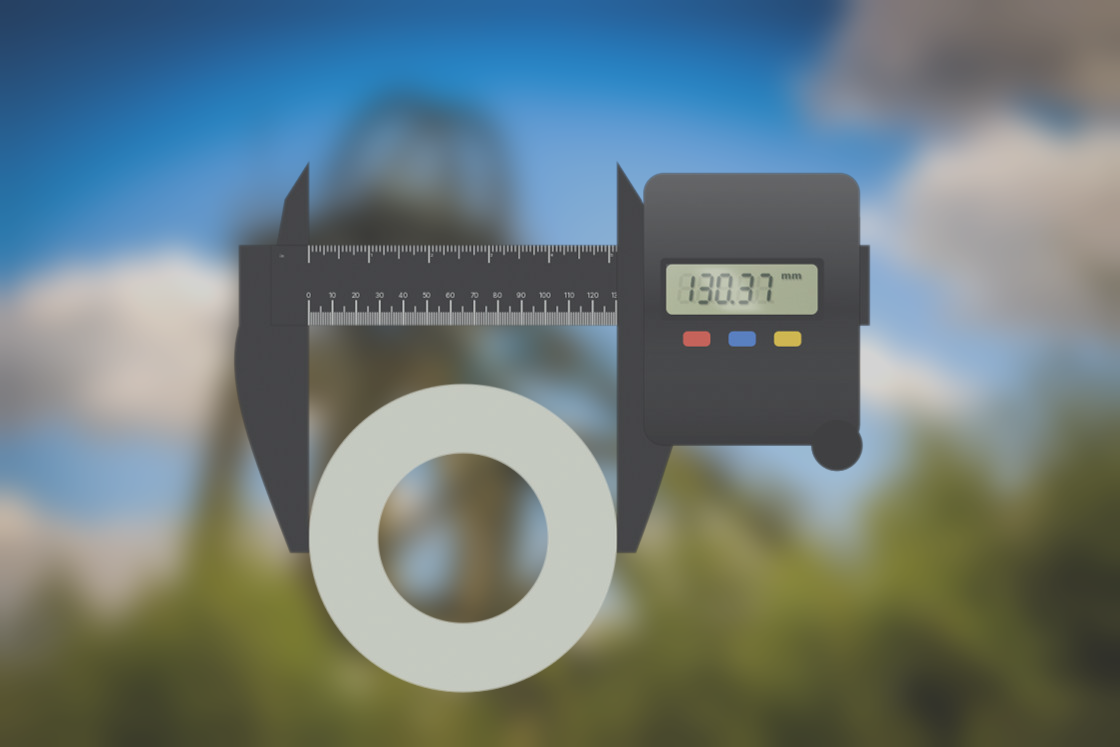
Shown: 130.37 mm
